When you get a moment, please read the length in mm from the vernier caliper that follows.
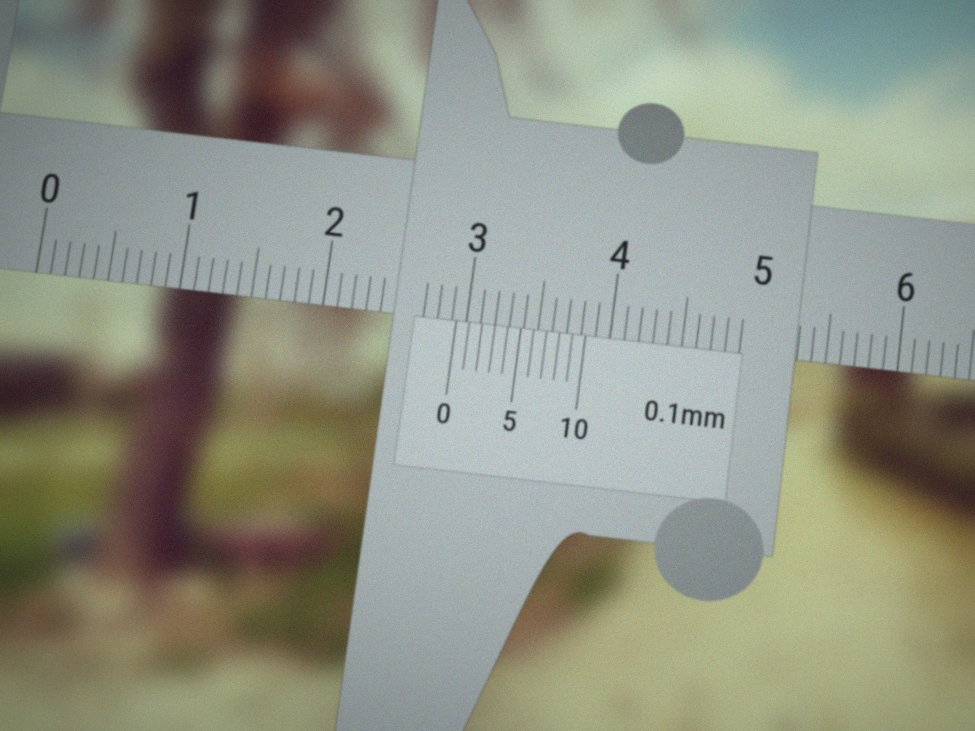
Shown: 29.3 mm
